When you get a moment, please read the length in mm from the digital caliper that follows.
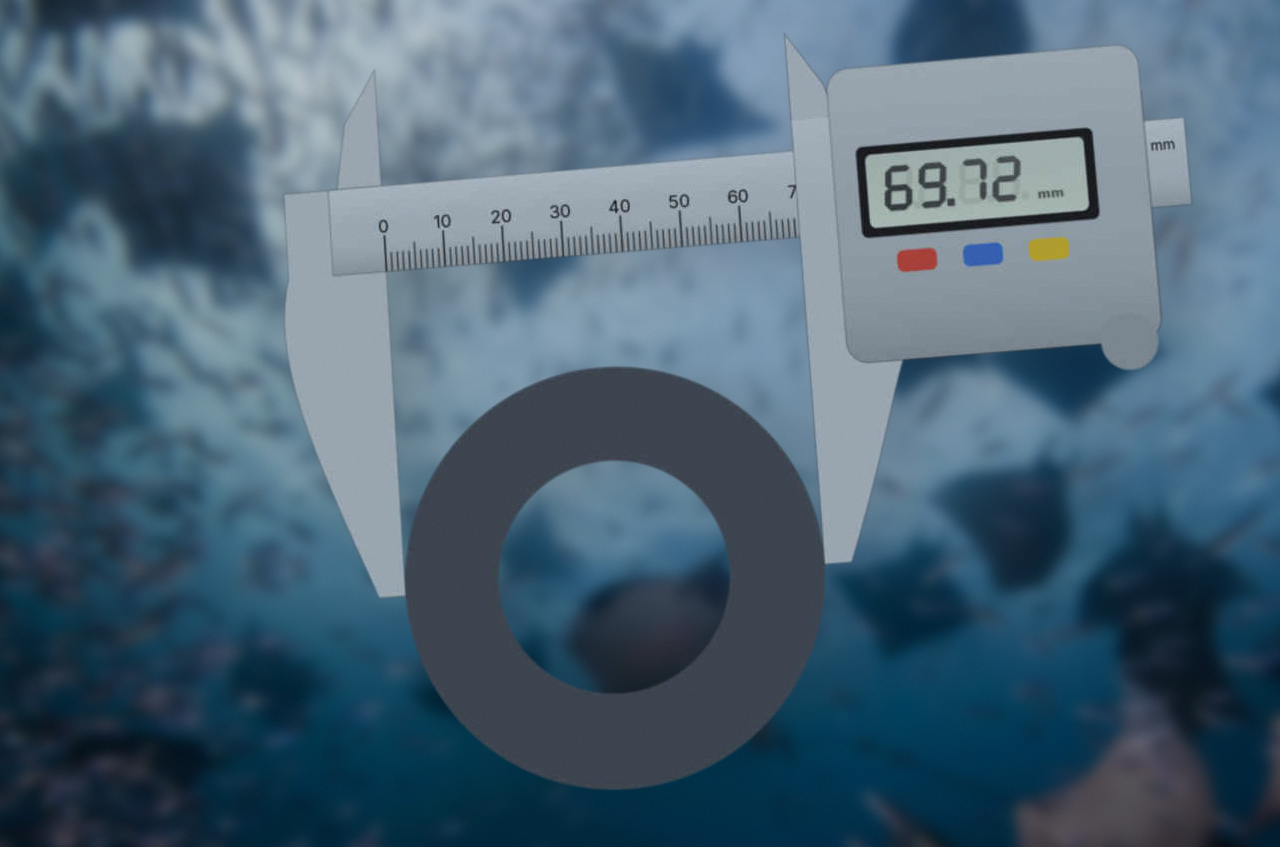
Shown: 69.72 mm
